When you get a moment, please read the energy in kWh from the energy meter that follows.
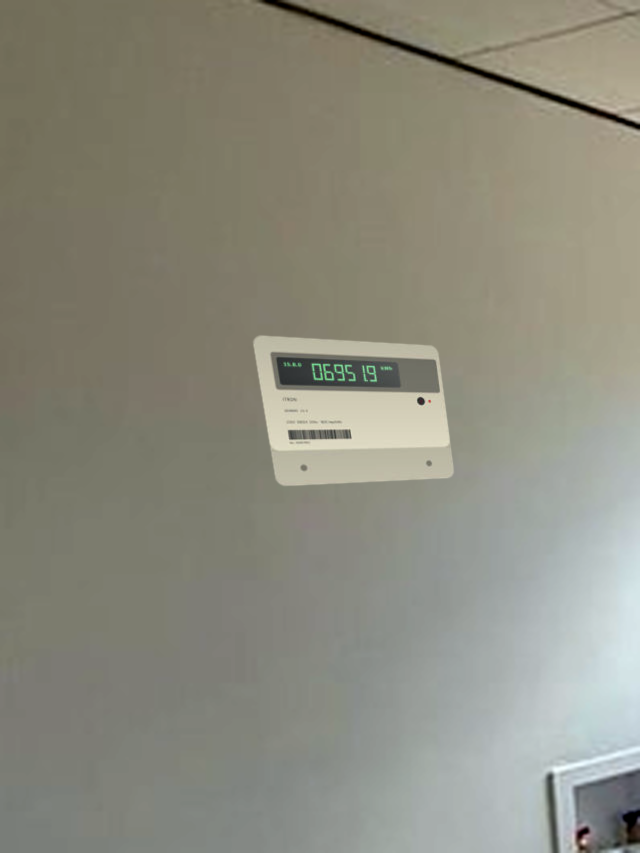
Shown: 6951.9 kWh
